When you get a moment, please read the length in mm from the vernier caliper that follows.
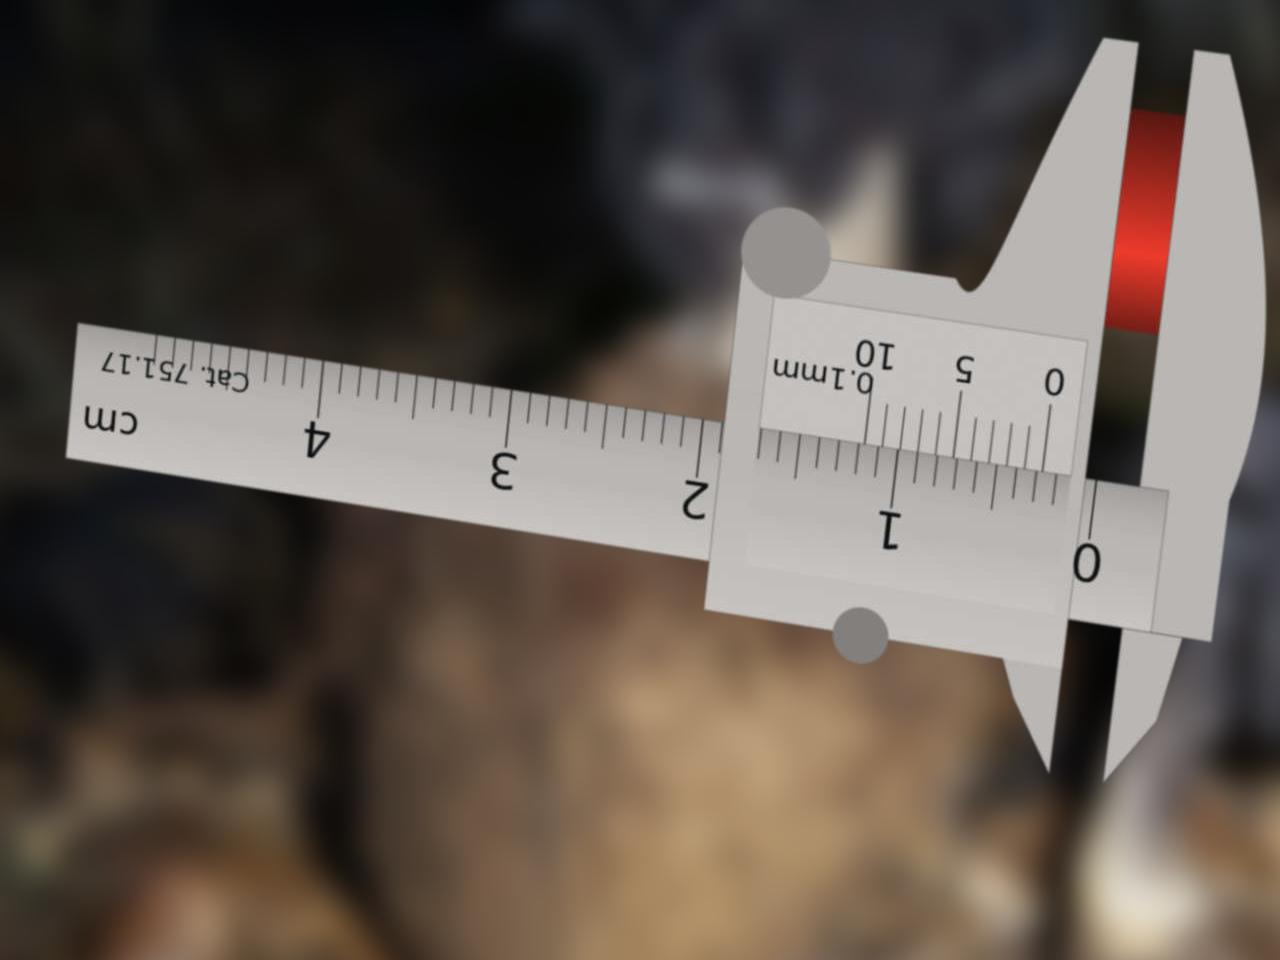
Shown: 2.7 mm
